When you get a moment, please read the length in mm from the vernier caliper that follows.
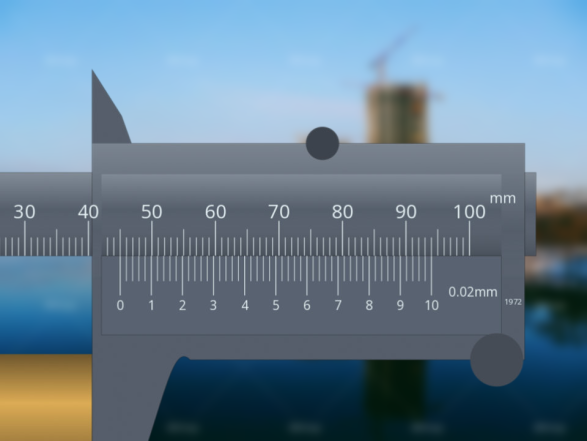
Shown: 45.0 mm
